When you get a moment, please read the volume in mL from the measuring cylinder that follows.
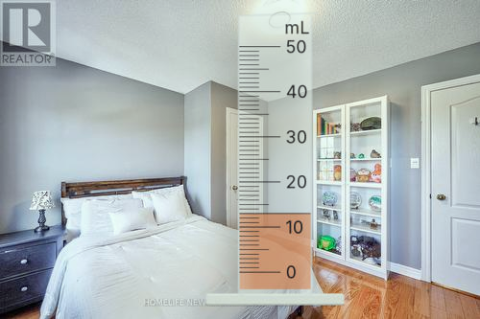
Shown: 13 mL
